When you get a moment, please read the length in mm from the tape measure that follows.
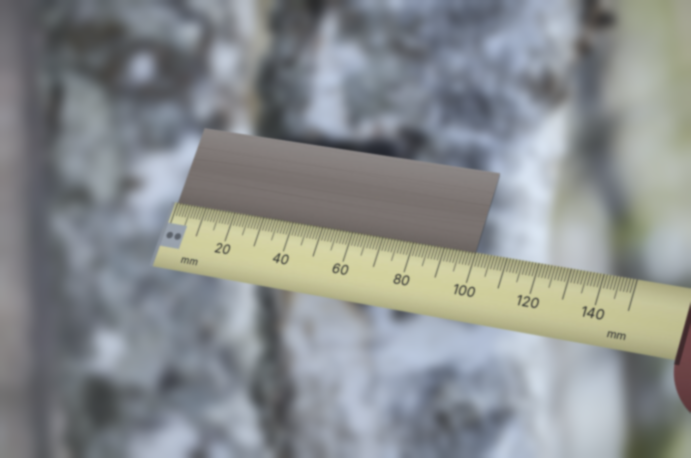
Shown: 100 mm
